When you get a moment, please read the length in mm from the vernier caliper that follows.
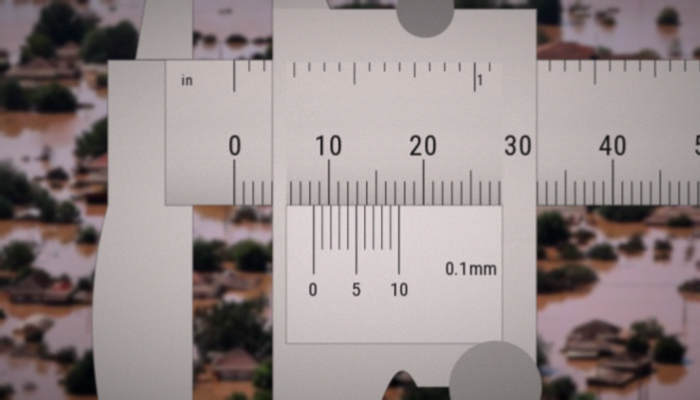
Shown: 8.4 mm
